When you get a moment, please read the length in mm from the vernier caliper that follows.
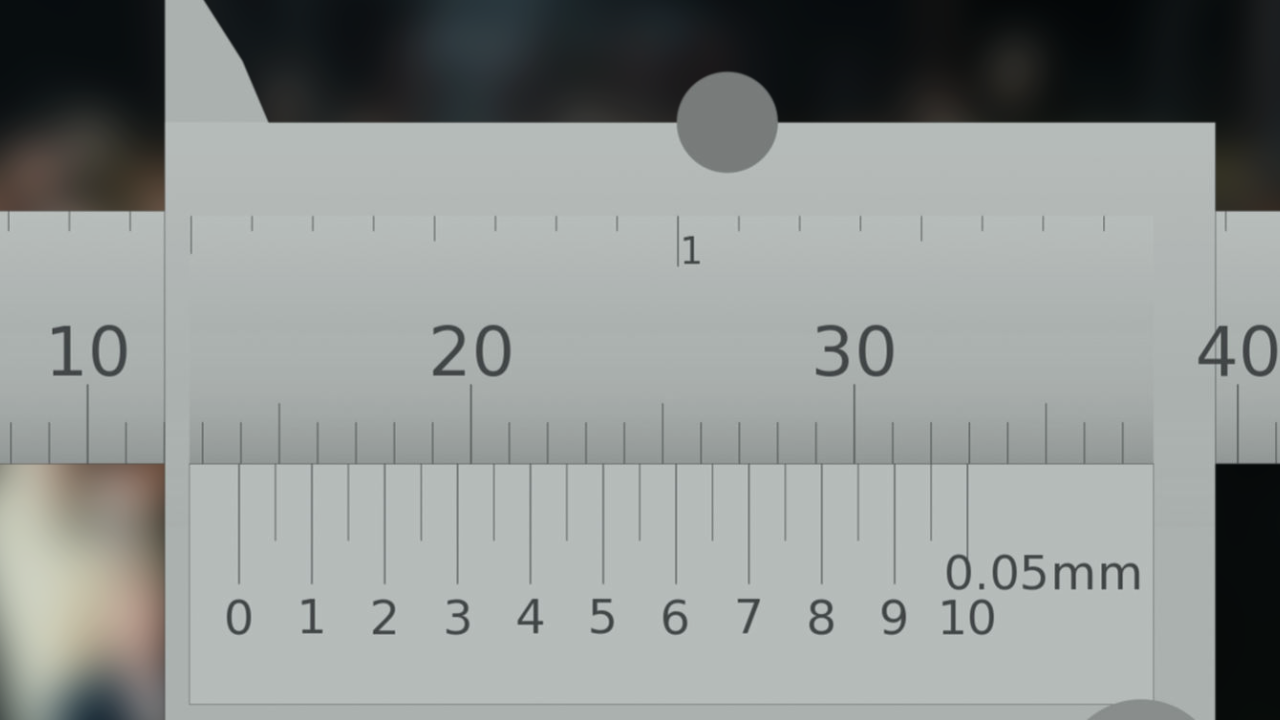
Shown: 13.95 mm
